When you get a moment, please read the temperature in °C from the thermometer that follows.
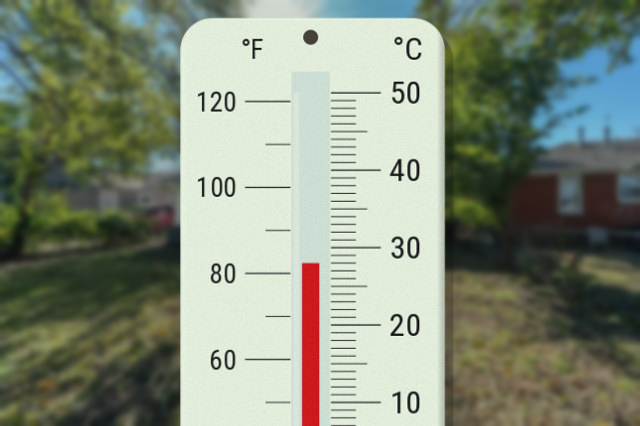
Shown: 28 °C
